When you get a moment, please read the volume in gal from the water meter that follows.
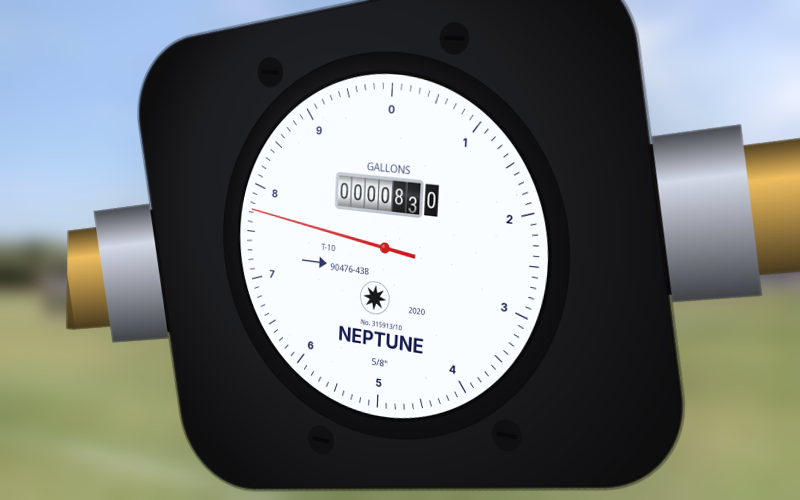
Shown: 827.7 gal
